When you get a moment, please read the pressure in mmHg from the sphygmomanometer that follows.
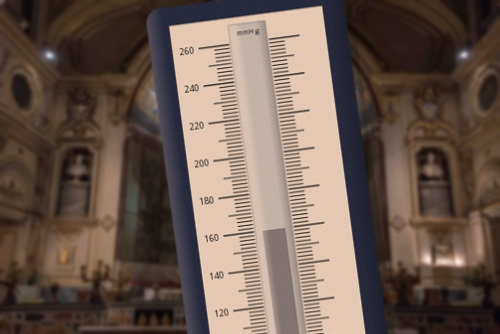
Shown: 160 mmHg
